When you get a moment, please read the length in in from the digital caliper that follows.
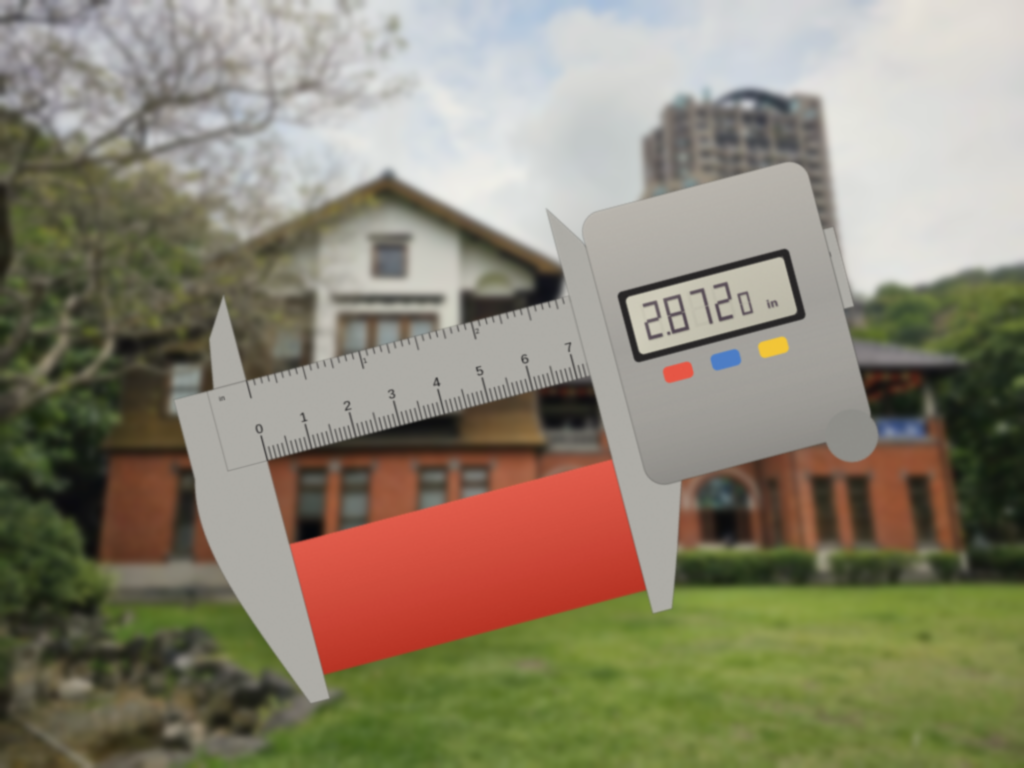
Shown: 2.8720 in
